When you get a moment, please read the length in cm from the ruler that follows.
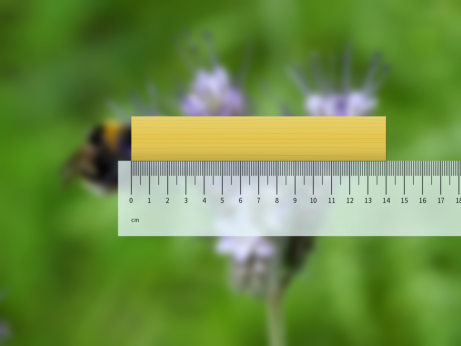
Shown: 14 cm
